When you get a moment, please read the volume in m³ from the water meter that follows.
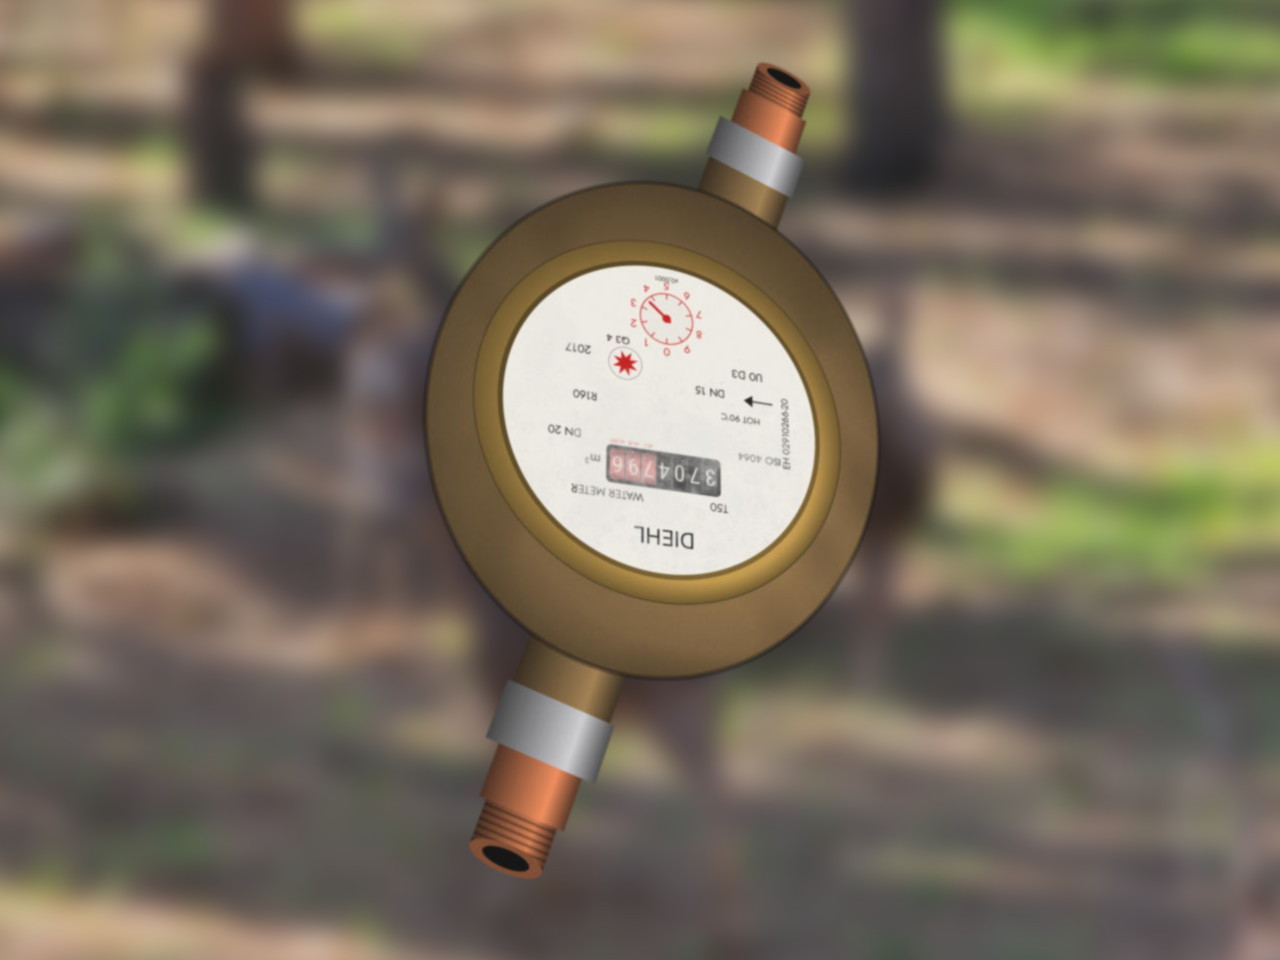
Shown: 3704.7963 m³
